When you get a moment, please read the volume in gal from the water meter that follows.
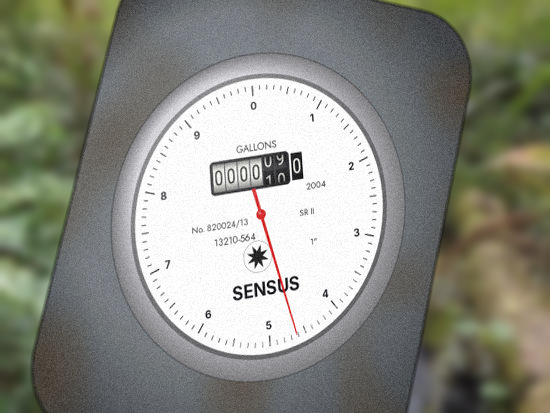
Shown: 94.6 gal
